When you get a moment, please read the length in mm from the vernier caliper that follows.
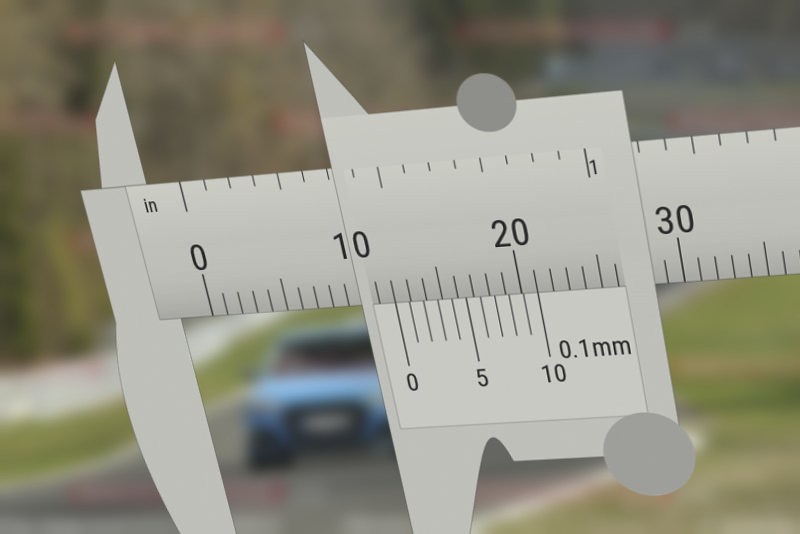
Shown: 12.0 mm
